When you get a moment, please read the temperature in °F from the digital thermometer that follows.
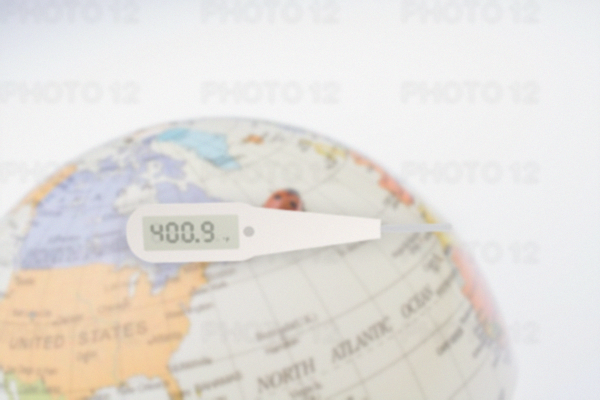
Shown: 400.9 °F
